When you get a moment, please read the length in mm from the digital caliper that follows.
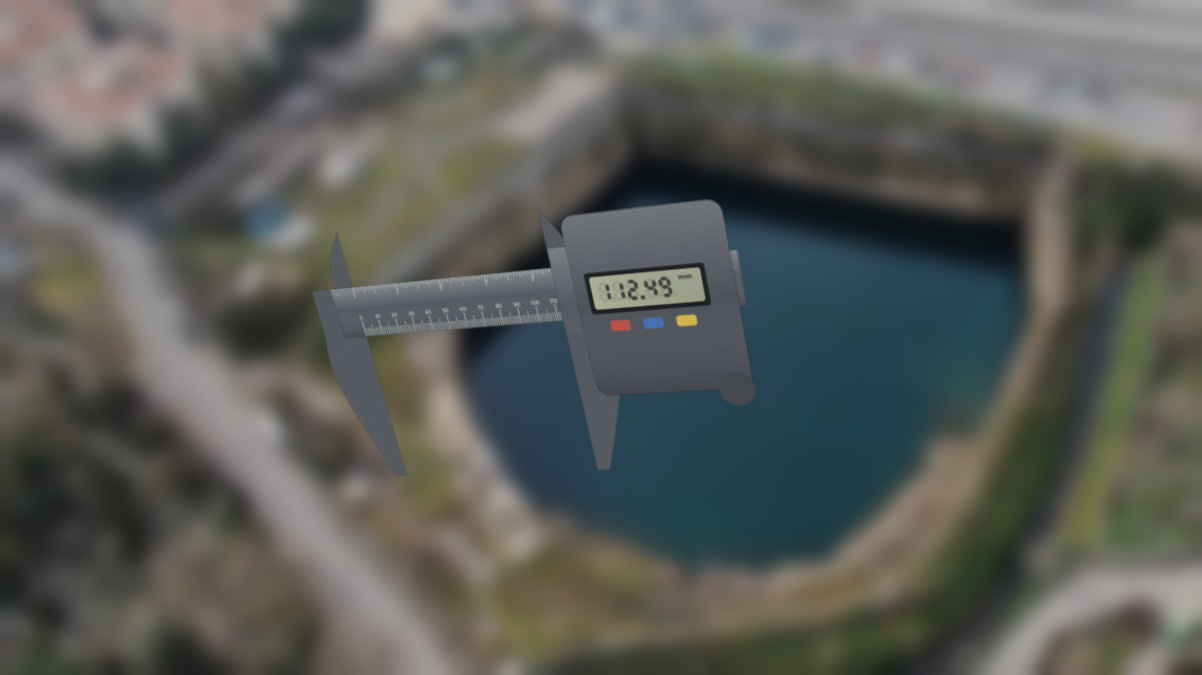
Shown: 112.49 mm
